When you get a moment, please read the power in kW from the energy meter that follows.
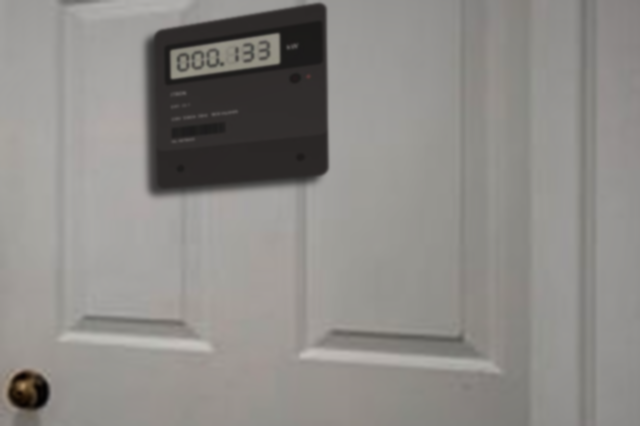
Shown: 0.133 kW
